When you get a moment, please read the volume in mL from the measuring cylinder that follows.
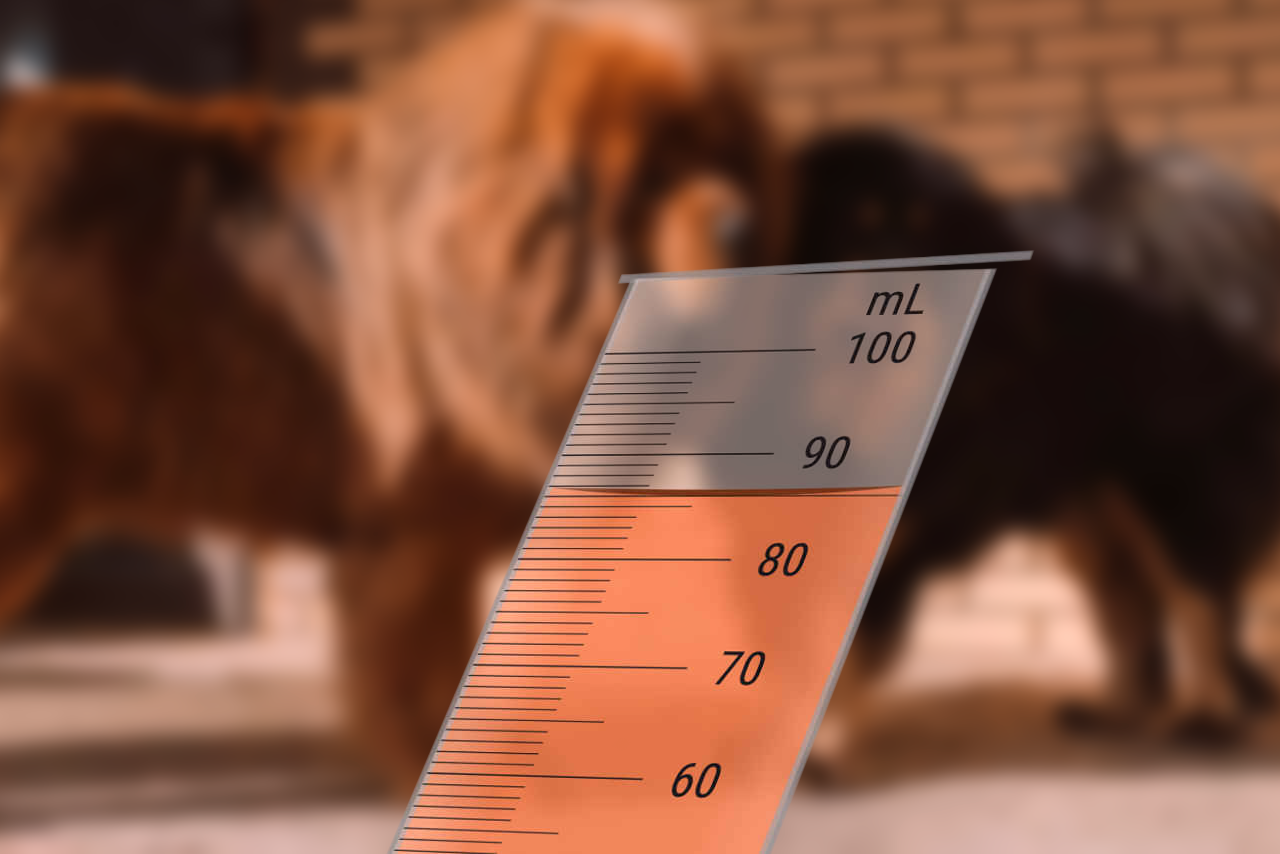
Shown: 86 mL
